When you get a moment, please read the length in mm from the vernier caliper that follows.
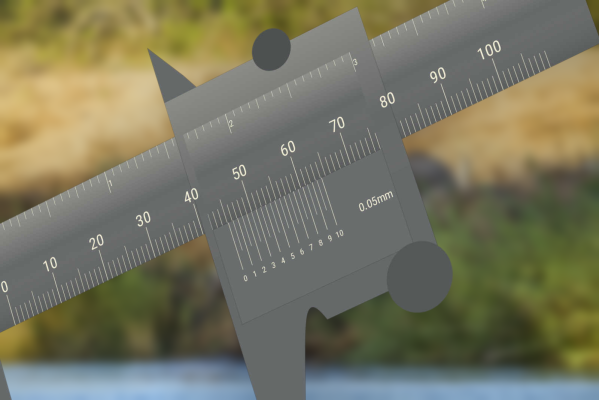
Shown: 45.2 mm
